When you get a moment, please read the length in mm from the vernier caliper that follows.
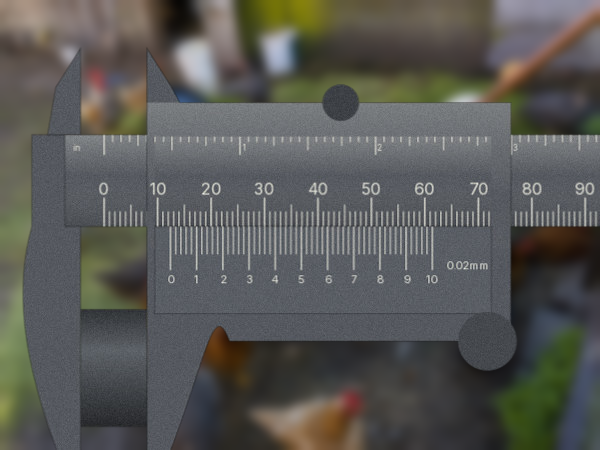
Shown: 12.4 mm
